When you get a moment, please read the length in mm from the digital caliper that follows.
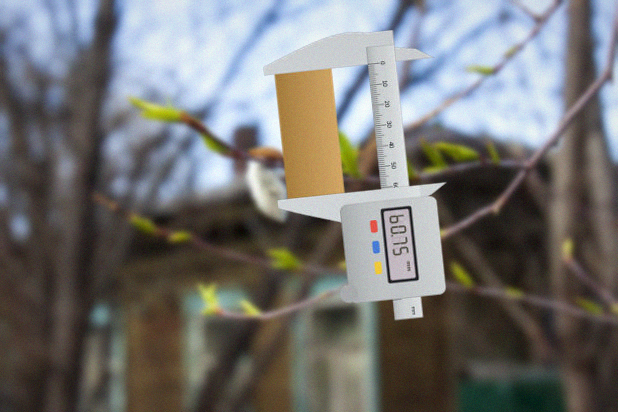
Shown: 60.75 mm
